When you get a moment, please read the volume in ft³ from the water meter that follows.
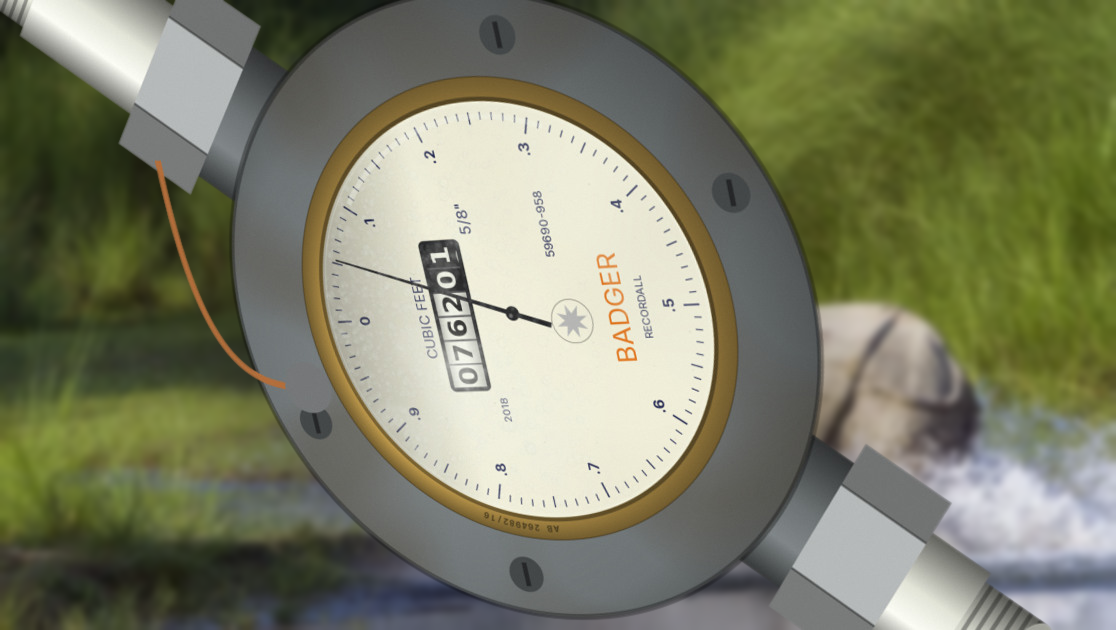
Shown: 76201.05 ft³
